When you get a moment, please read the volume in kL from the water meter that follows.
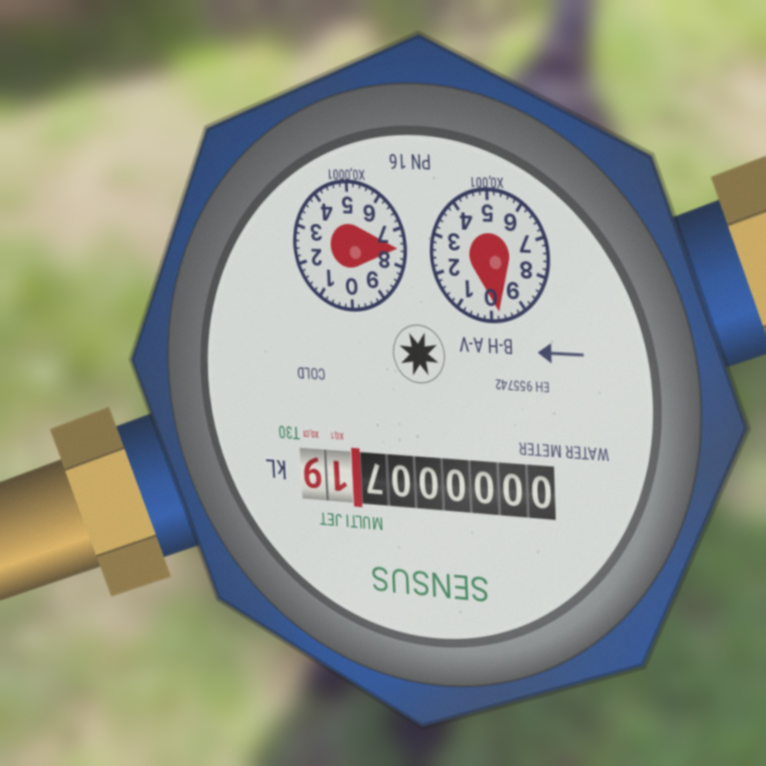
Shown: 7.1897 kL
